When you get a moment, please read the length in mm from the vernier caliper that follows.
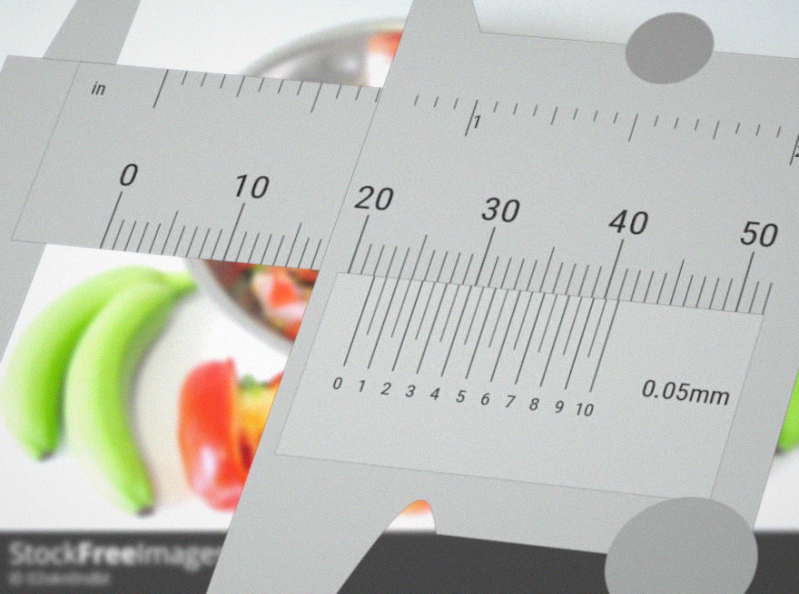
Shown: 22.1 mm
